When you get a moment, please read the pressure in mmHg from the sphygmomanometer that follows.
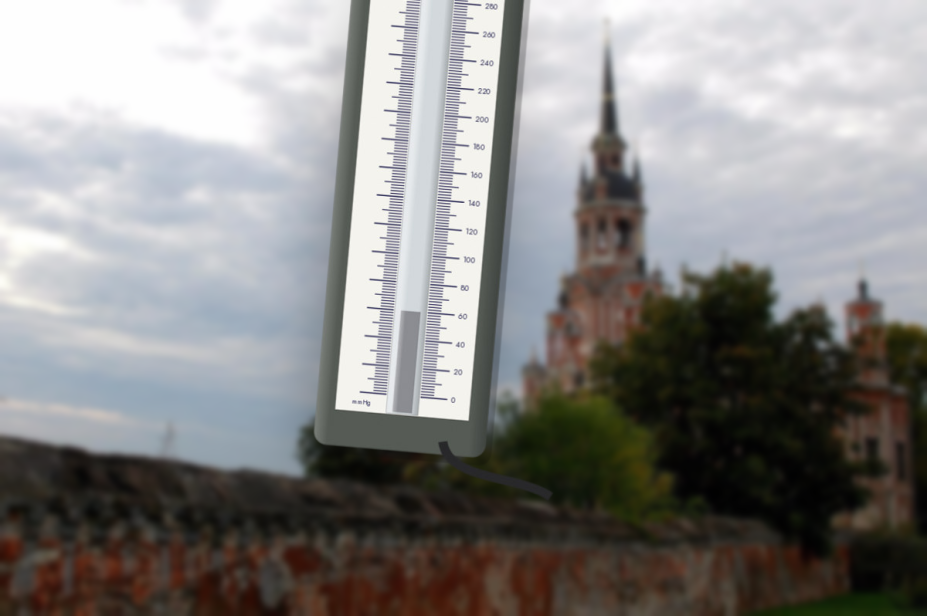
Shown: 60 mmHg
